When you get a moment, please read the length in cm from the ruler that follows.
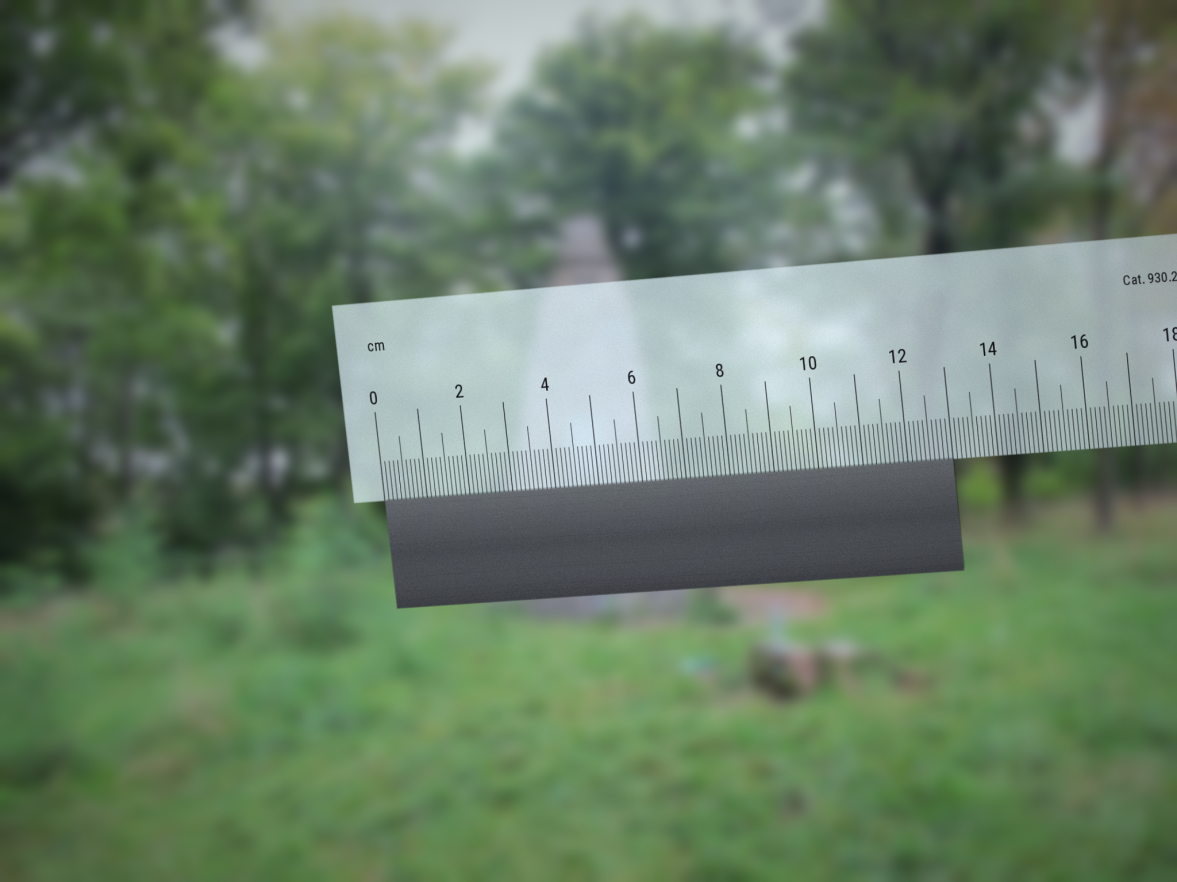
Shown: 13 cm
